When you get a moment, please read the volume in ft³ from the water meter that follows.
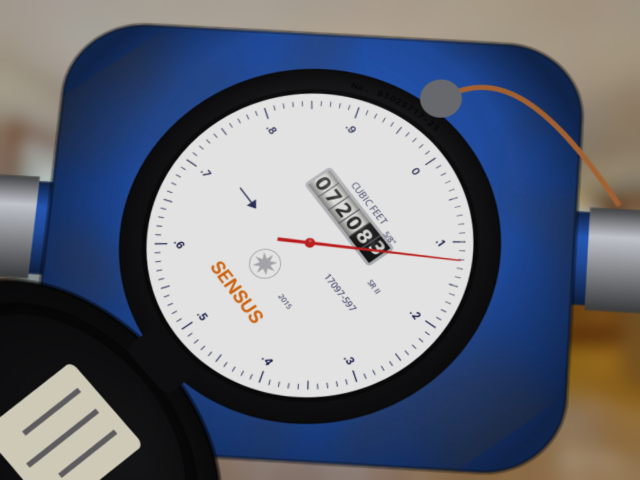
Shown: 72083.12 ft³
